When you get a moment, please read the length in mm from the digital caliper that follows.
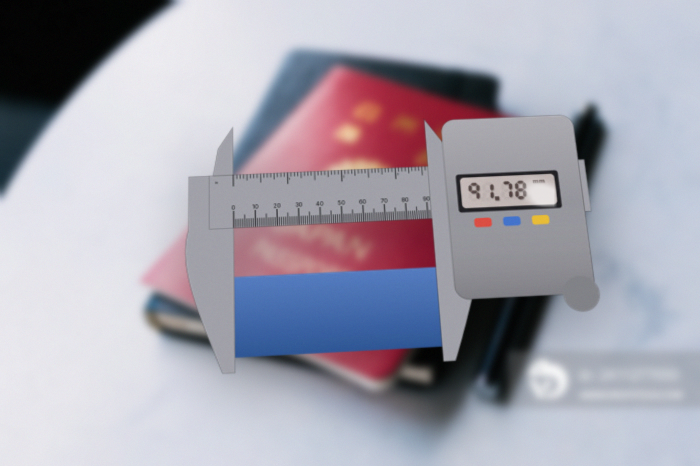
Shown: 91.78 mm
